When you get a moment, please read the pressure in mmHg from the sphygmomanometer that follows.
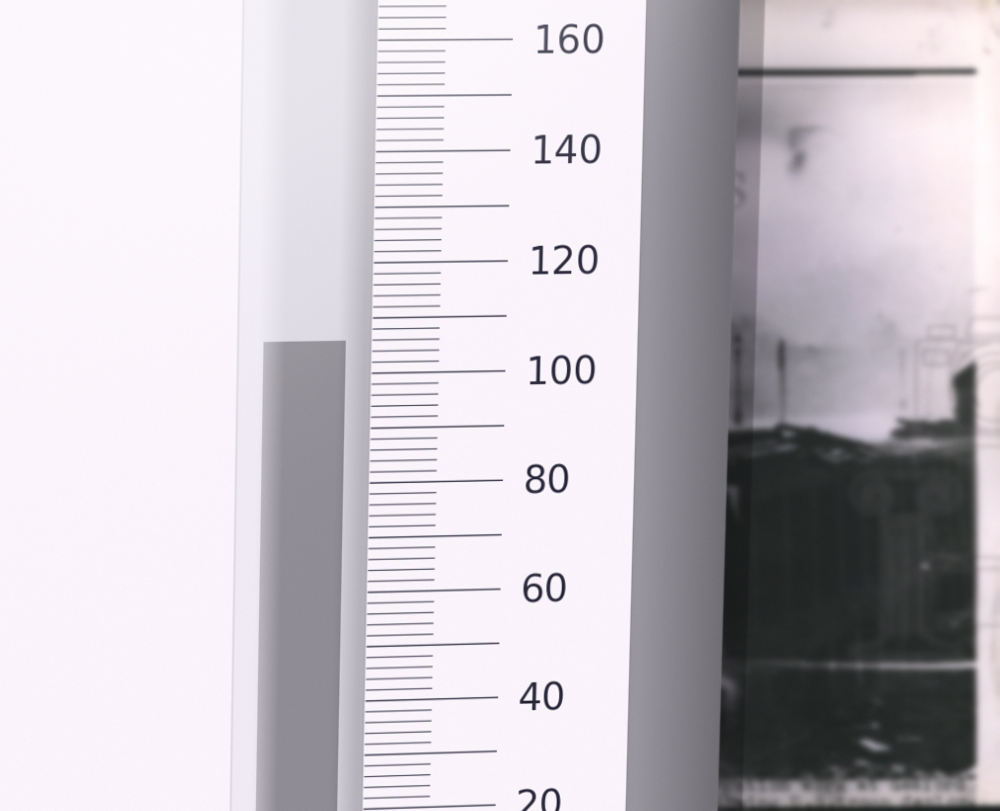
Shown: 106 mmHg
